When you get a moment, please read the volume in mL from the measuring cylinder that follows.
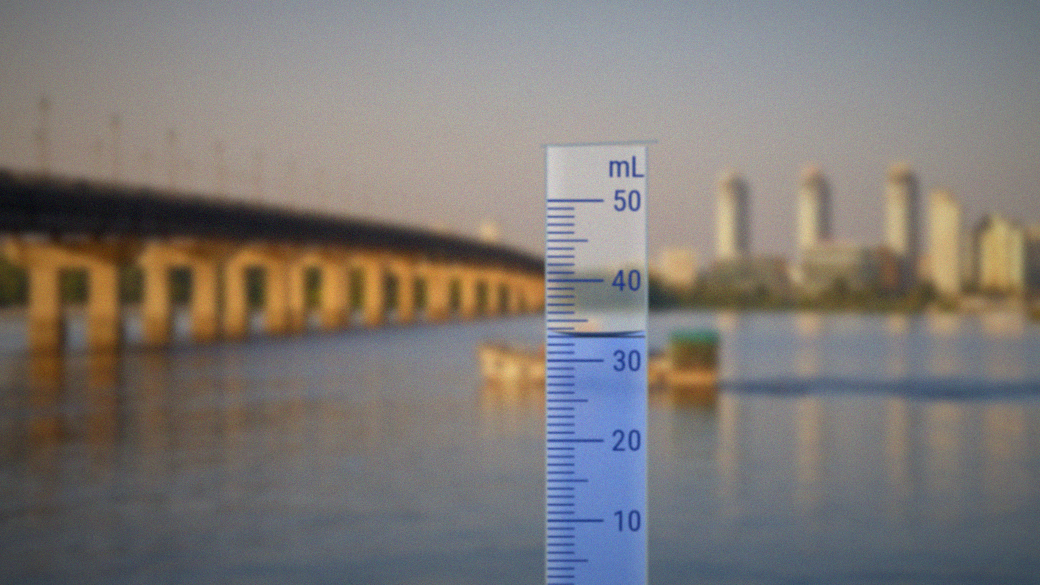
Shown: 33 mL
